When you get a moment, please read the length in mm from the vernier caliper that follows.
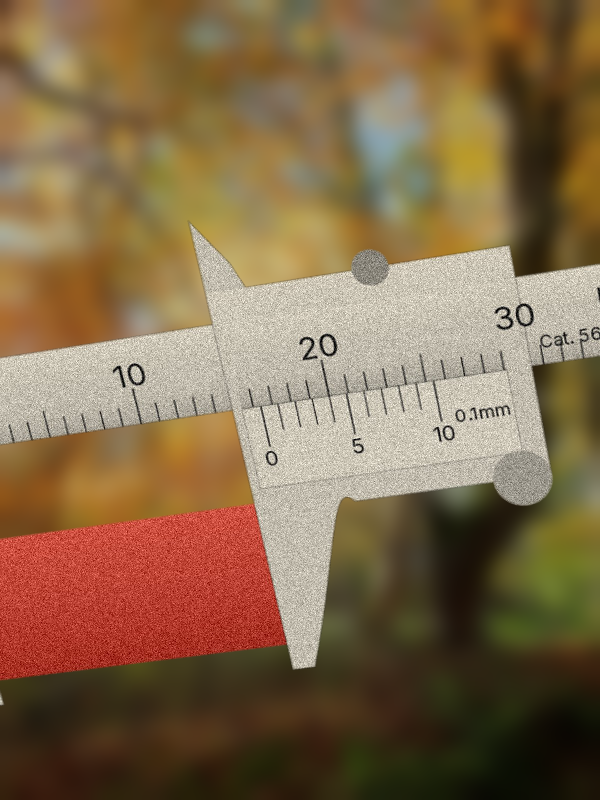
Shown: 16.4 mm
